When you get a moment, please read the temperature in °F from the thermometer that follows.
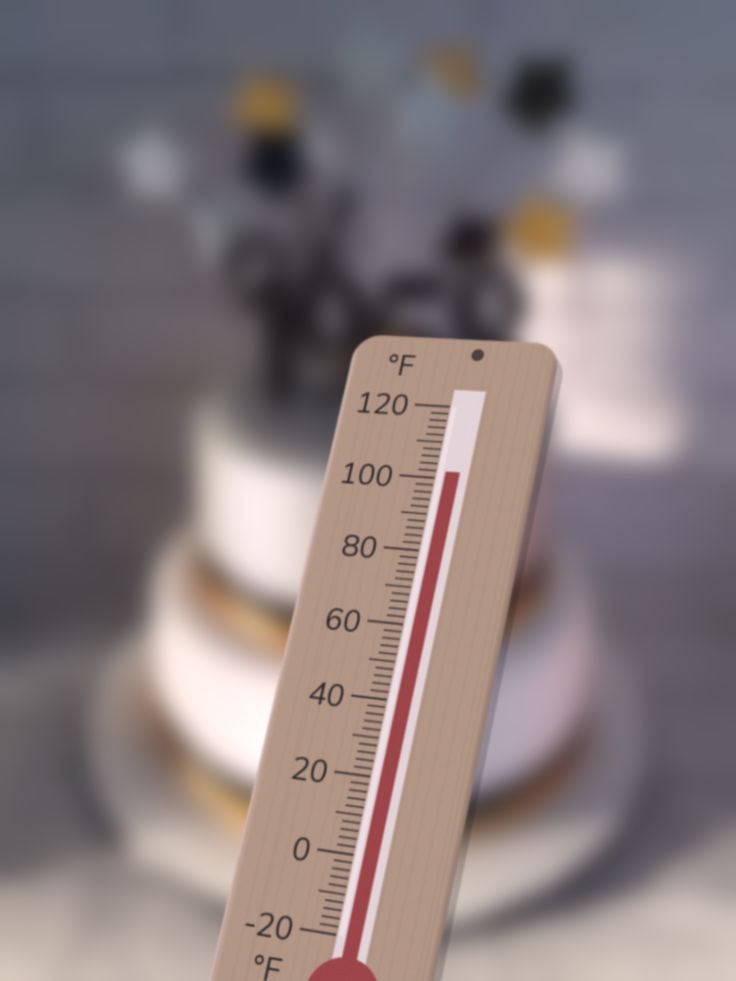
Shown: 102 °F
